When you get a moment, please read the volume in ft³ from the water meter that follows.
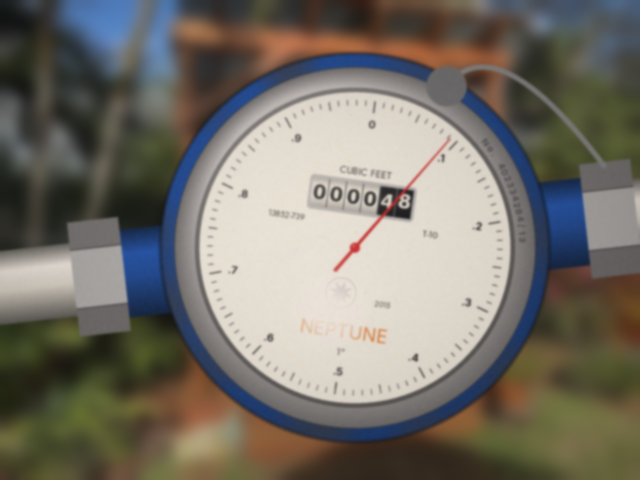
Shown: 48.09 ft³
